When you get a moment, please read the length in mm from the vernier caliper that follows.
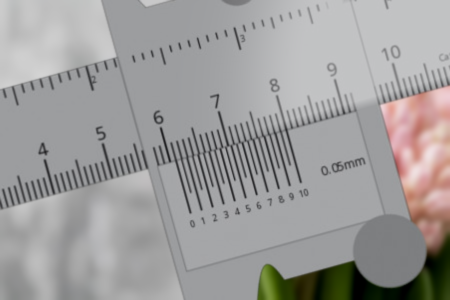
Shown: 61.0 mm
